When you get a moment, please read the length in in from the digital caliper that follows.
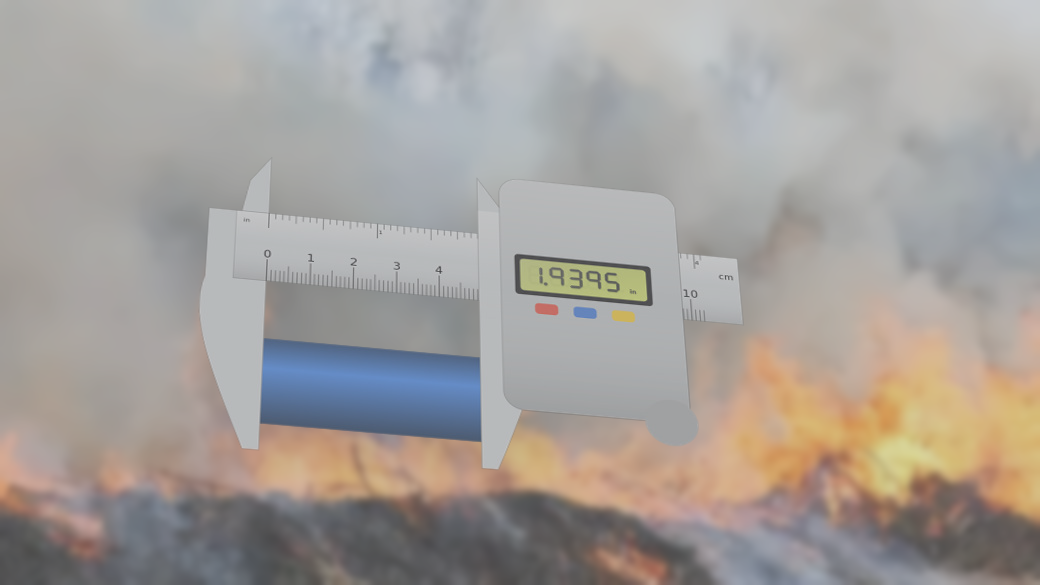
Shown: 1.9395 in
